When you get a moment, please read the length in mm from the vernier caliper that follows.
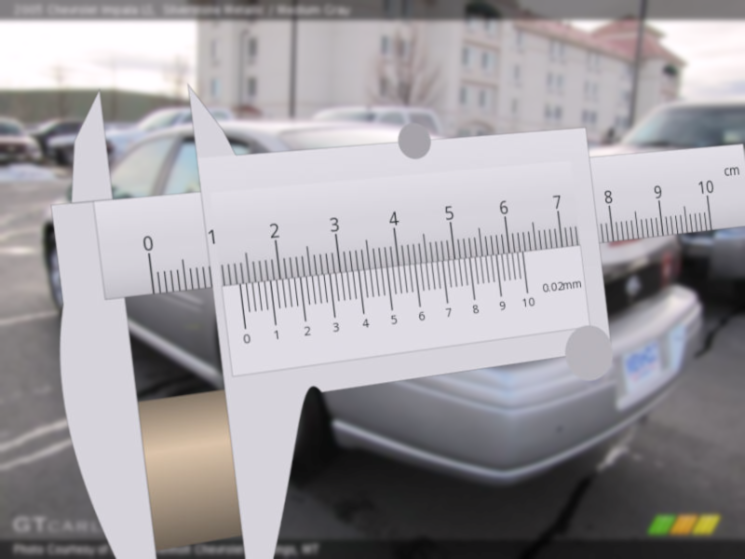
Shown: 13.5 mm
